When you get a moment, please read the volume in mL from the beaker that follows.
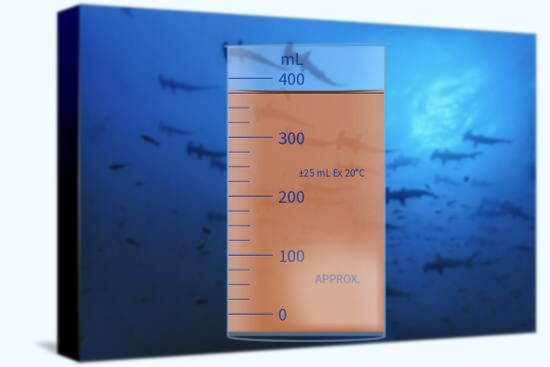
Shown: 375 mL
